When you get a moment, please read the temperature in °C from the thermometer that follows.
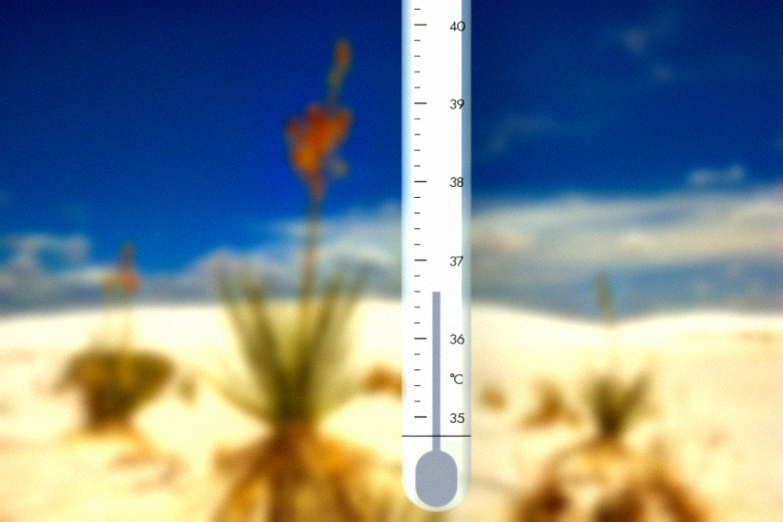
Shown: 36.6 °C
